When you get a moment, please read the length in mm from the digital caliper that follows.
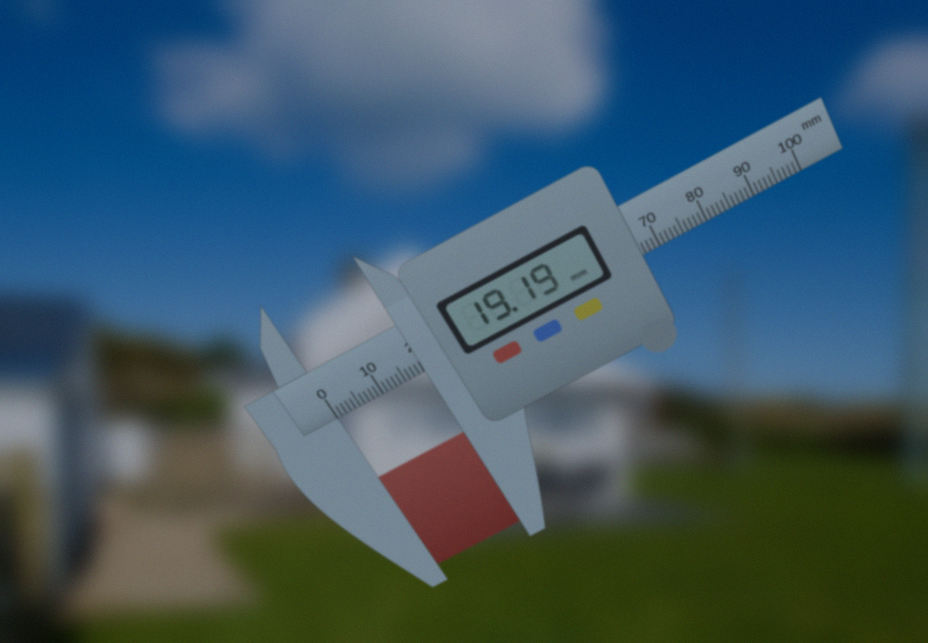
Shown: 19.19 mm
